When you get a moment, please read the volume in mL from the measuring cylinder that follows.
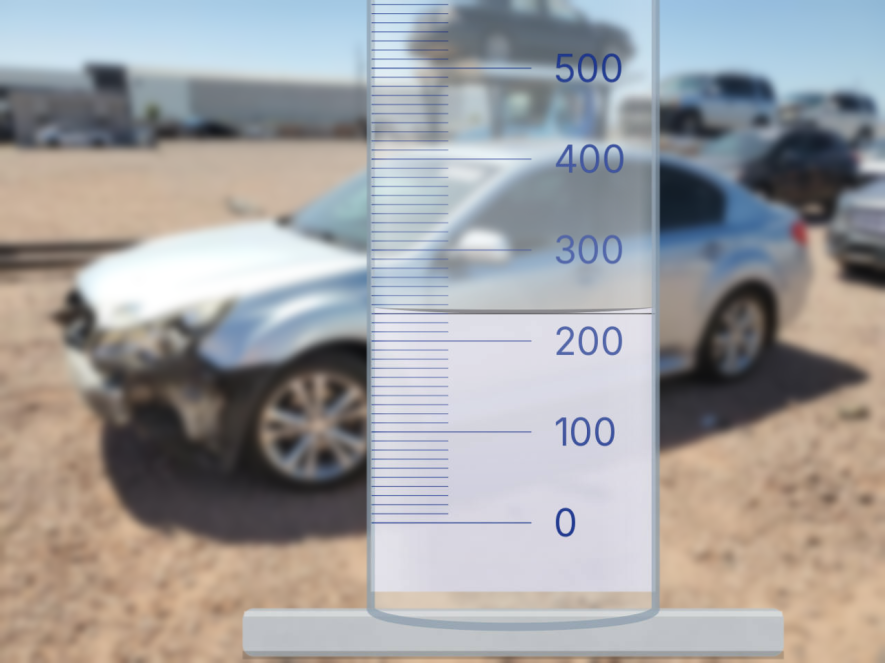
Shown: 230 mL
